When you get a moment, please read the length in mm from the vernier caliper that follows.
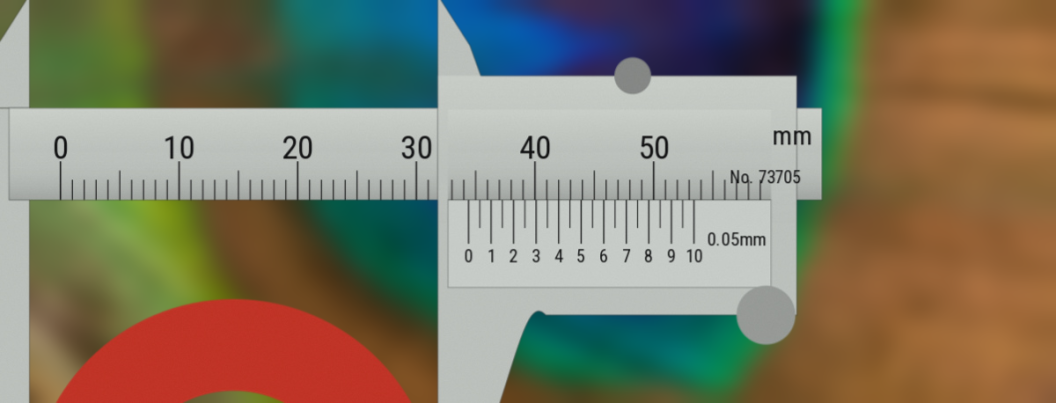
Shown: 34.4 mm
